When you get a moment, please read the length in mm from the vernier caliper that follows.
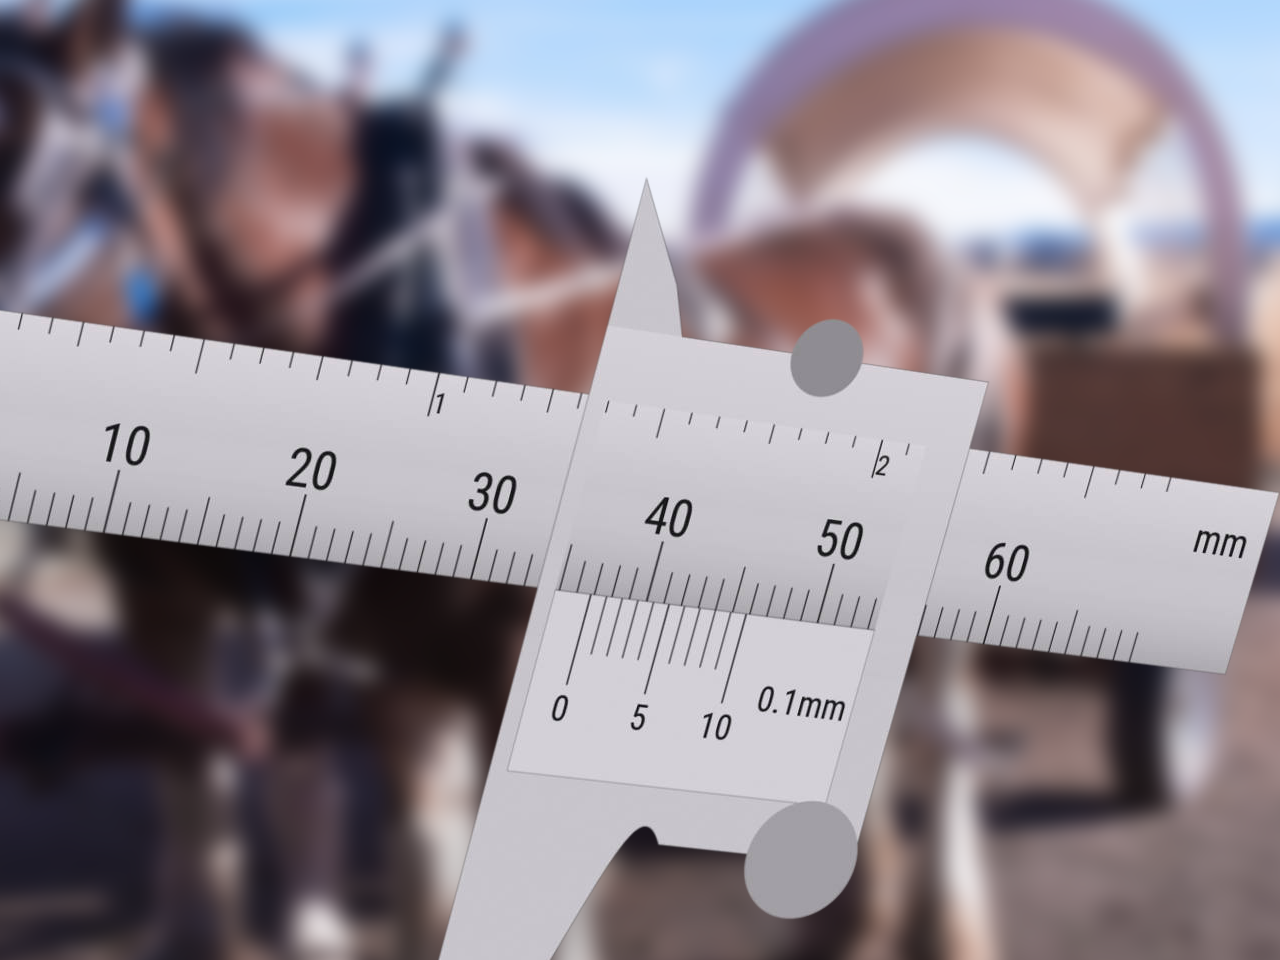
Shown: 36.8 mm
